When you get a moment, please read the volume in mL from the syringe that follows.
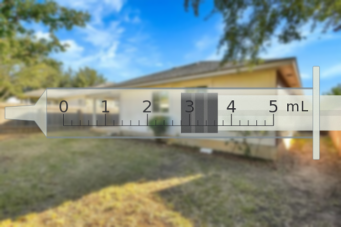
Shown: 2.8 mL
